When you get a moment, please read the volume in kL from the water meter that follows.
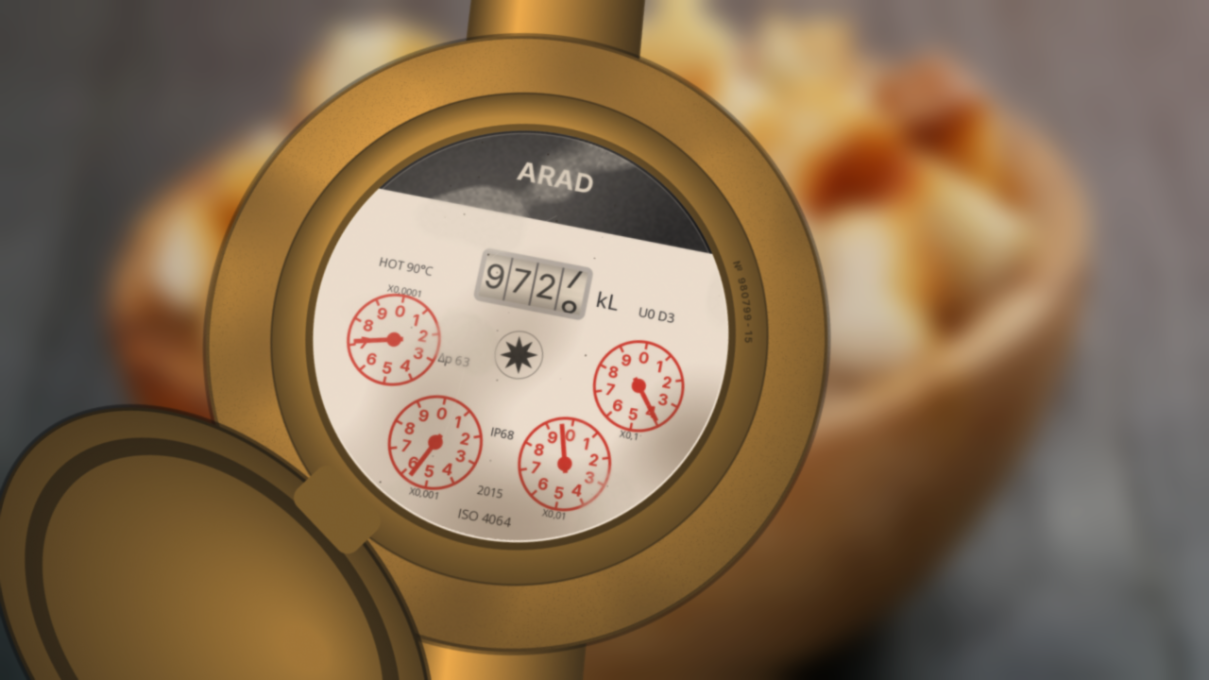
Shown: 9727.3957 kL
